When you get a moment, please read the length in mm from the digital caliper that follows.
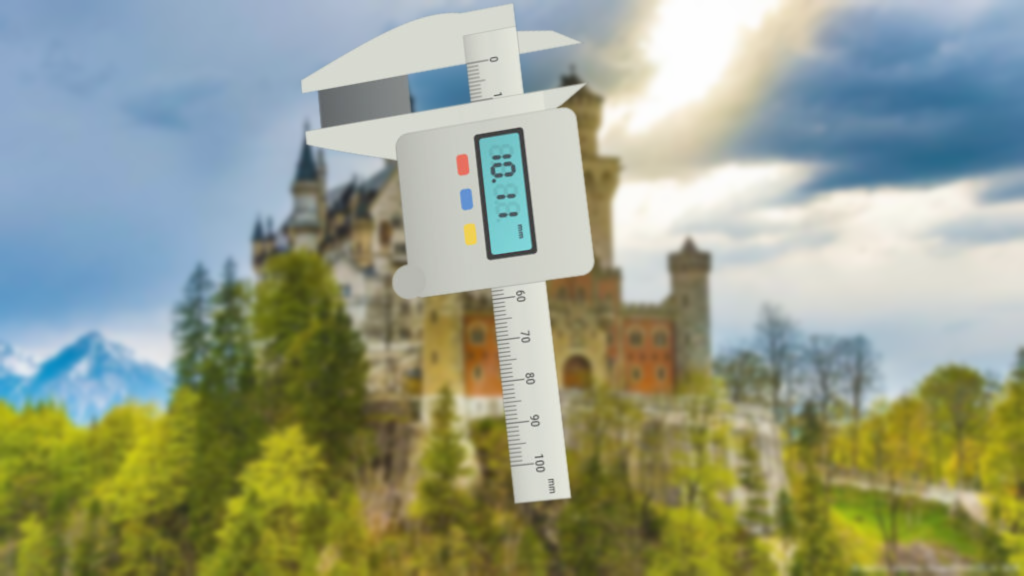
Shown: 10.11 mm
